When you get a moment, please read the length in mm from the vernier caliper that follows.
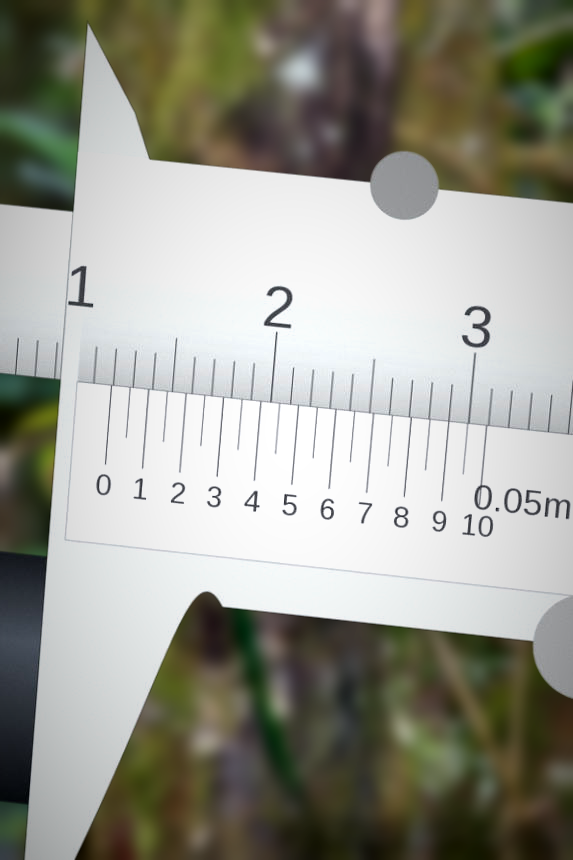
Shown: 11.9 mm
